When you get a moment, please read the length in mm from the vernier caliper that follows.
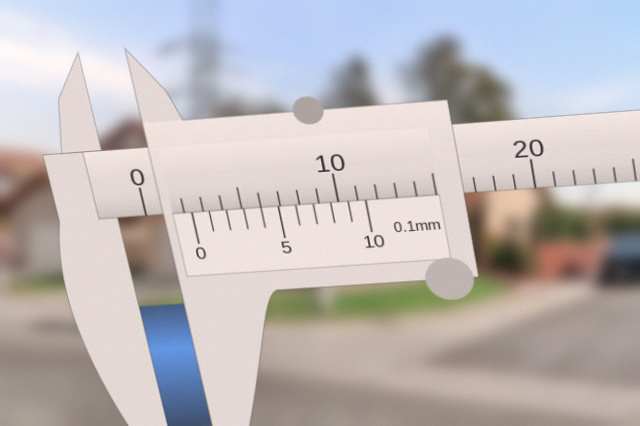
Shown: 2.4 mm
